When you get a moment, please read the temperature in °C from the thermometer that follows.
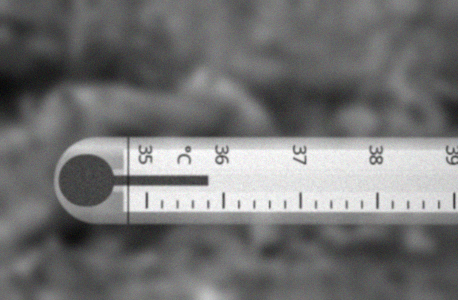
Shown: 35.8 °C
